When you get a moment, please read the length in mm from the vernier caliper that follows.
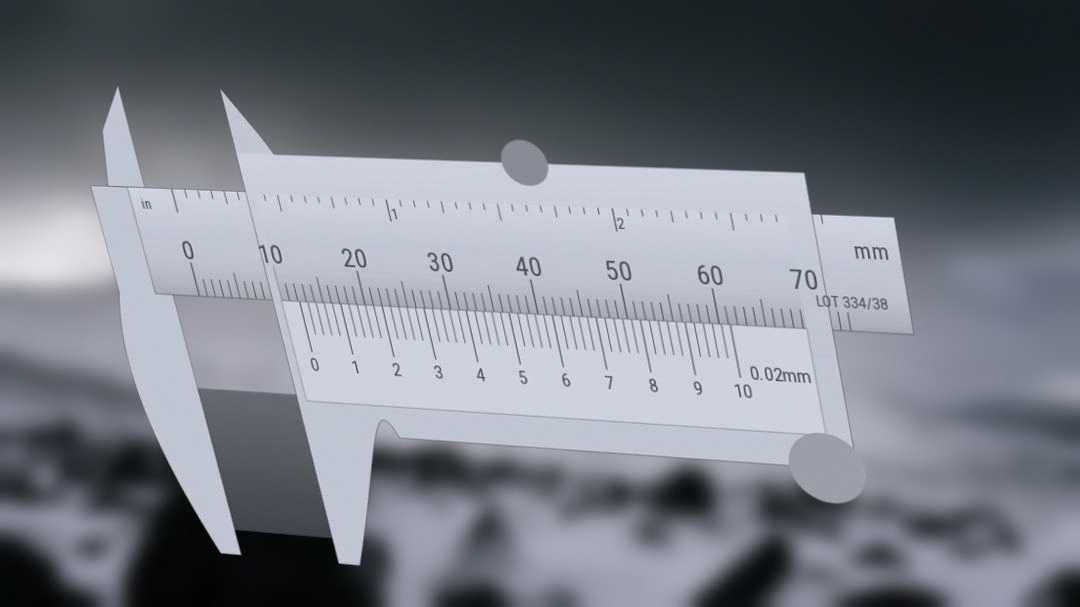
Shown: 12.2 mm
